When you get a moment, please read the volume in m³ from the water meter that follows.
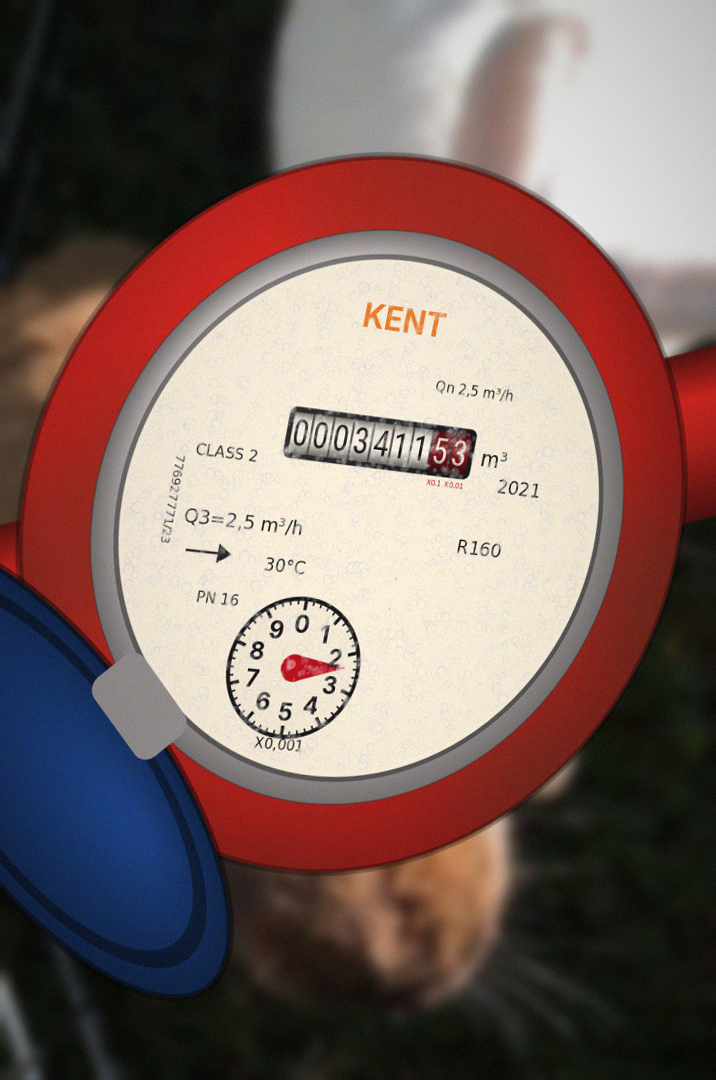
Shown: 3411.532 m³
